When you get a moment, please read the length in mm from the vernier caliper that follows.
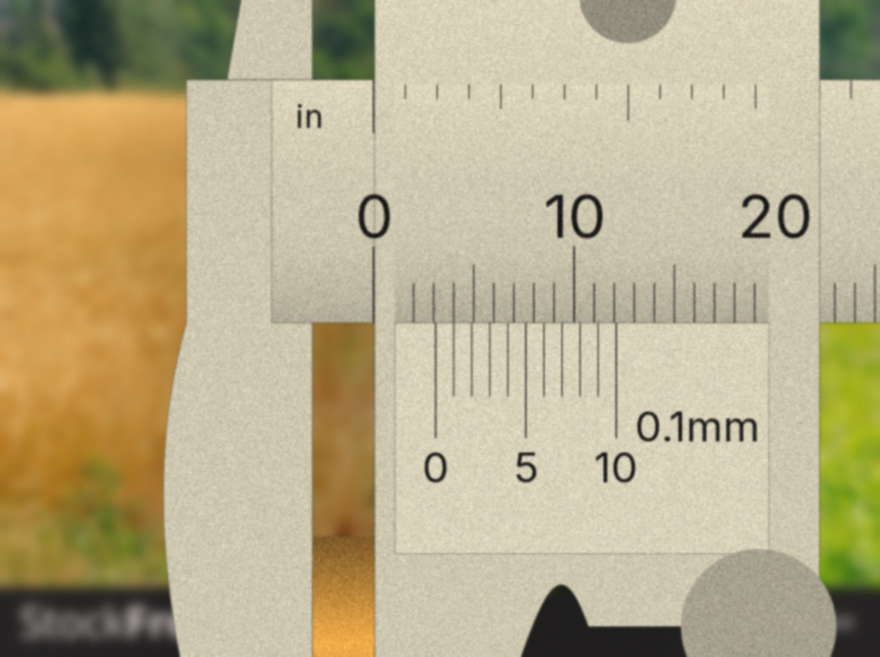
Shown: 3.1 mm
